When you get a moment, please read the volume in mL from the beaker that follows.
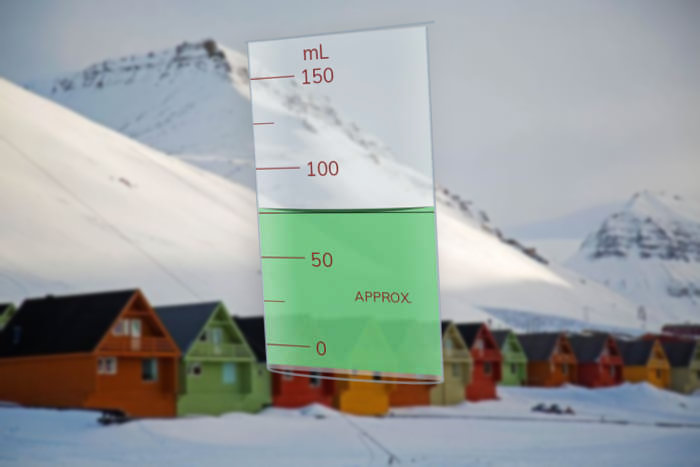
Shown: 75 mL
